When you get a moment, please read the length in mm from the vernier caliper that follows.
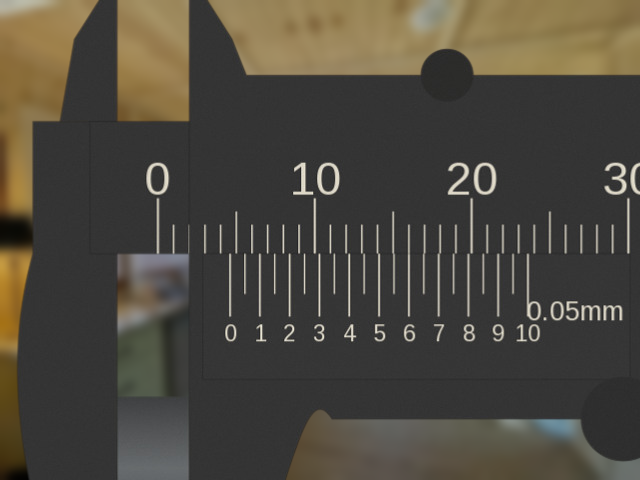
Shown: 4.6 mm
